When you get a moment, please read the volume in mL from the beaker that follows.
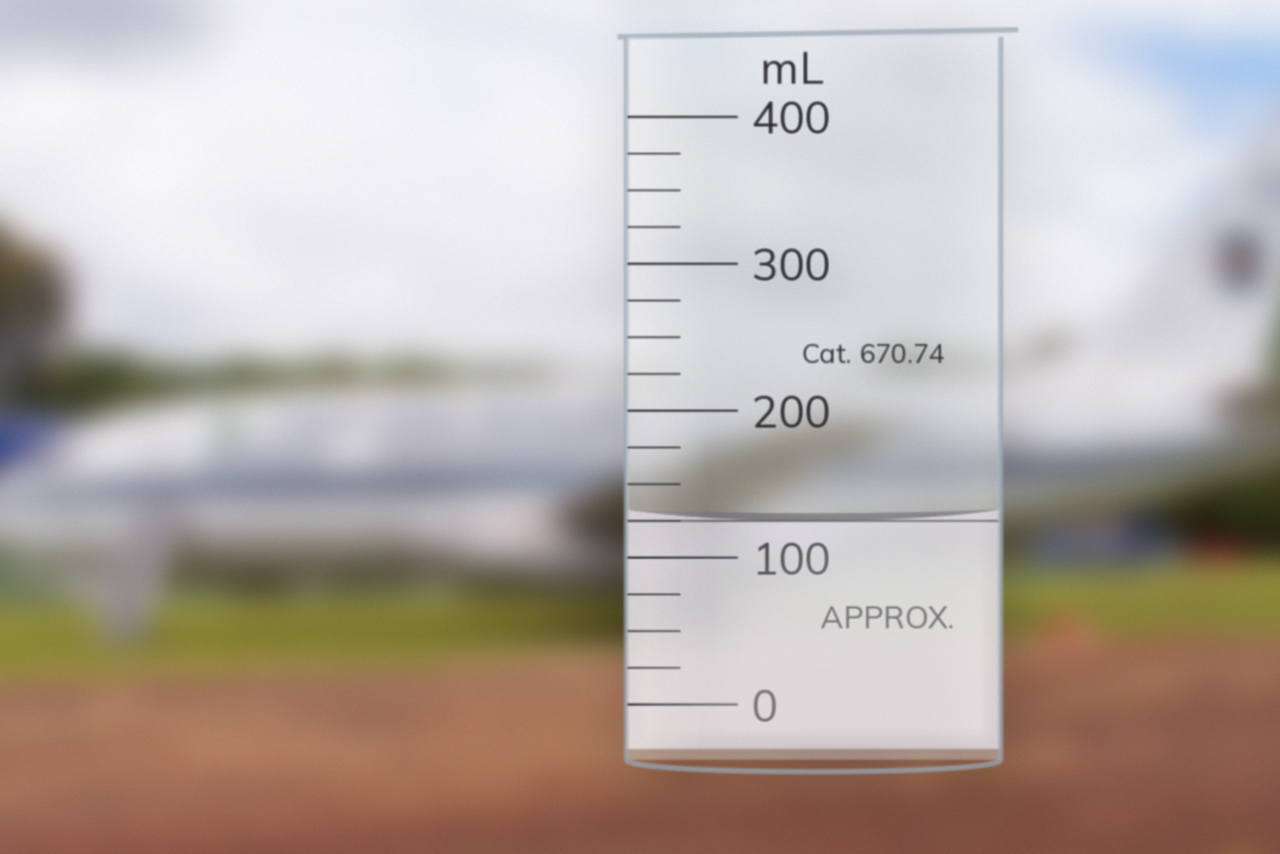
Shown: 125 mL
